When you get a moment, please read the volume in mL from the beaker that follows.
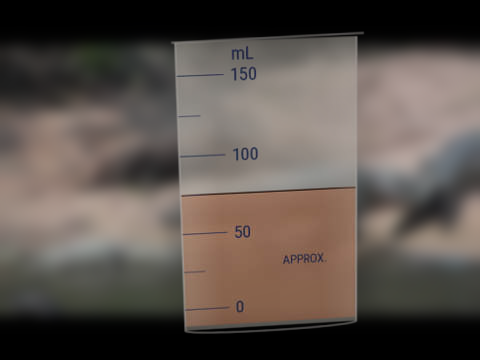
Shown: 75 mL
